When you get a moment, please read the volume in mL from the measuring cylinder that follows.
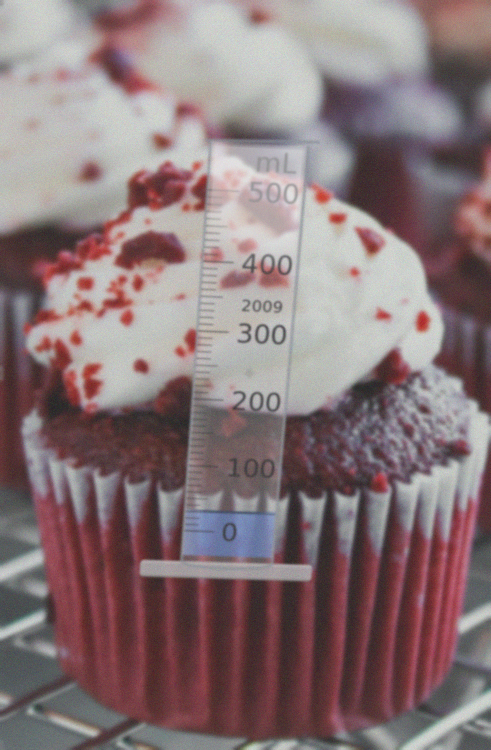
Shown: 30 mL
